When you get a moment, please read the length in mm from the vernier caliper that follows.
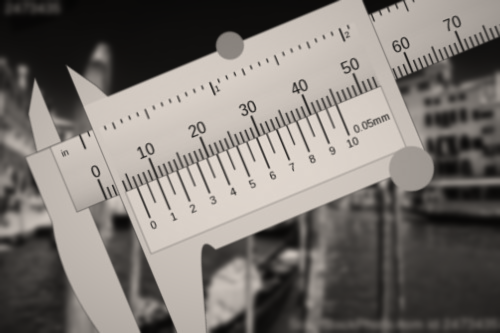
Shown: 6.0 mm
